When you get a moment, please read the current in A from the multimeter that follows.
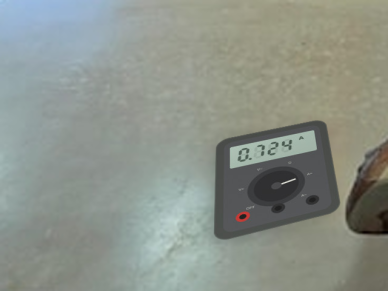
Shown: 0.724 A
